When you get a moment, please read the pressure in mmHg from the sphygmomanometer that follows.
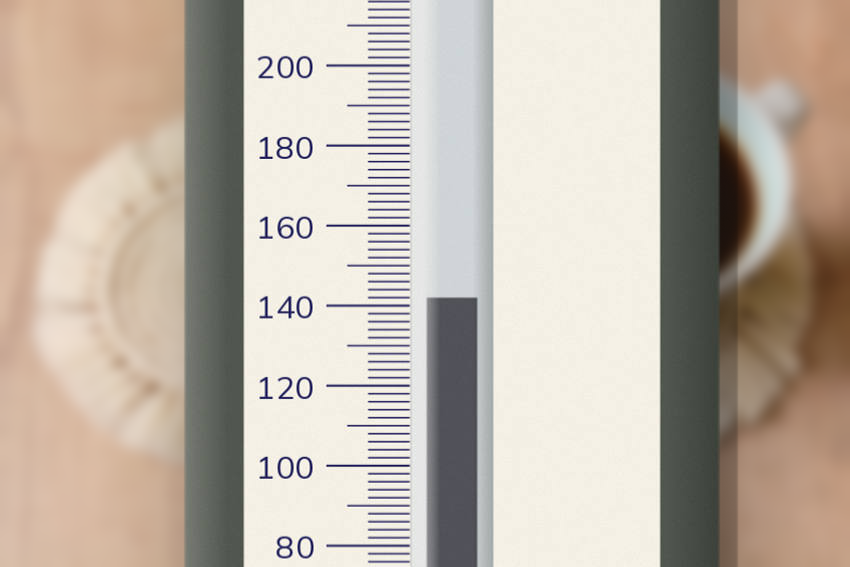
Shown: 142 mmHg
